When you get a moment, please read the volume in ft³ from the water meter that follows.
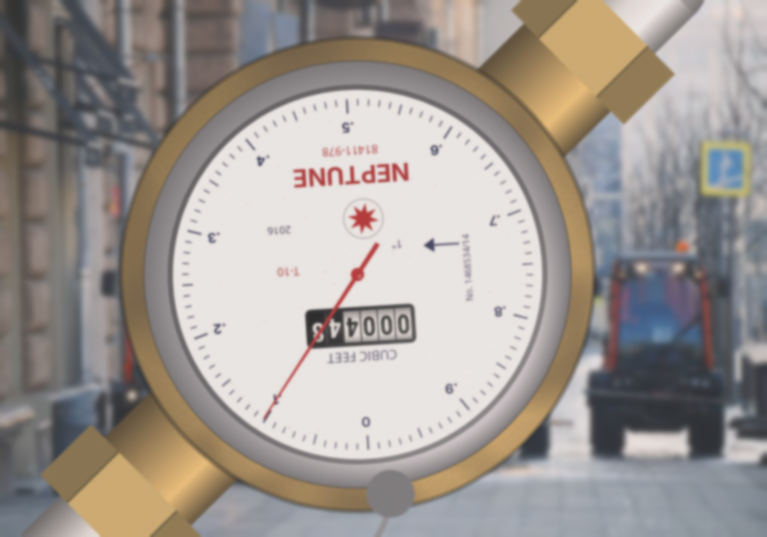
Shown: 448.10 ft³
